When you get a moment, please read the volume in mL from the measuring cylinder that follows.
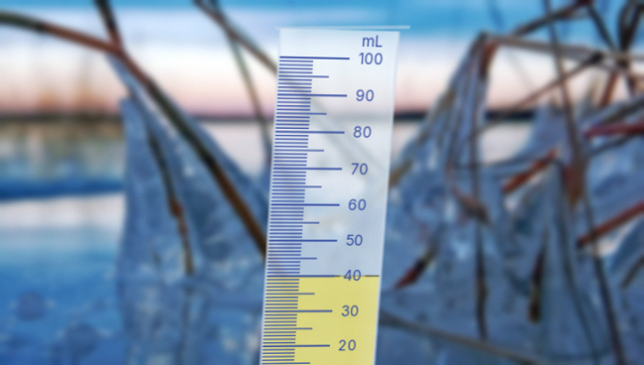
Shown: 40 mL
